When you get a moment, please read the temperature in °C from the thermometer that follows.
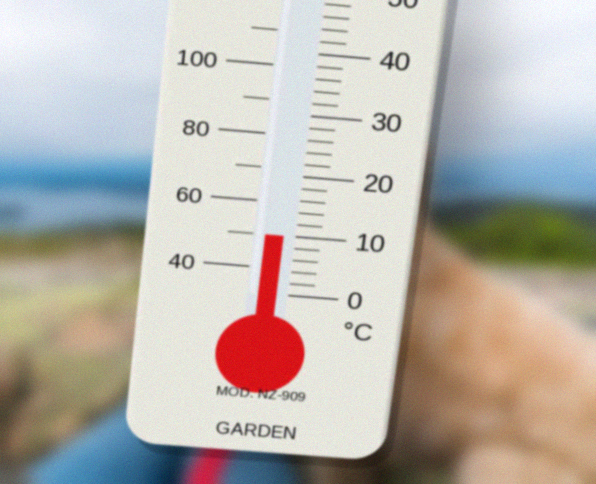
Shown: 10 °C
